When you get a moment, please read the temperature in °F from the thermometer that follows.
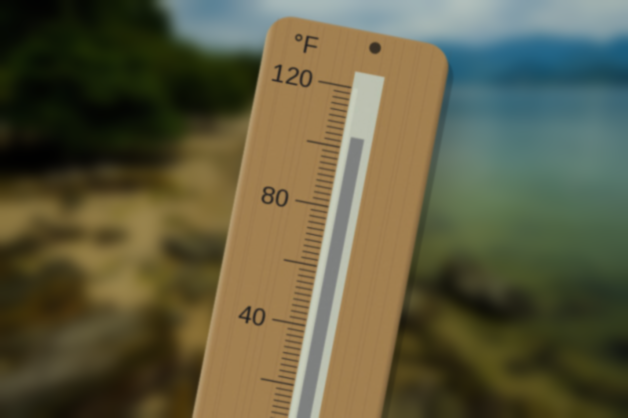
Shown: 104 °F
